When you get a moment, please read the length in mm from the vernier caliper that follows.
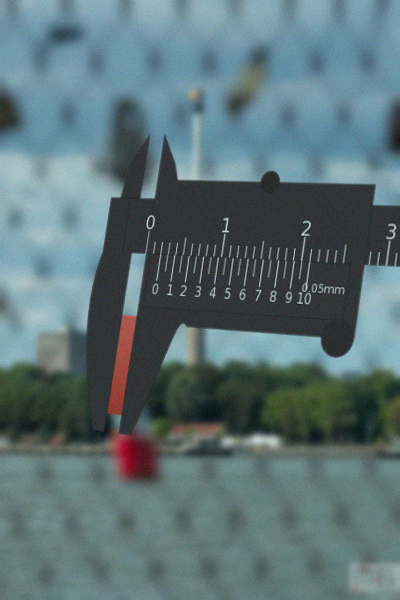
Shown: 2.0 mm
